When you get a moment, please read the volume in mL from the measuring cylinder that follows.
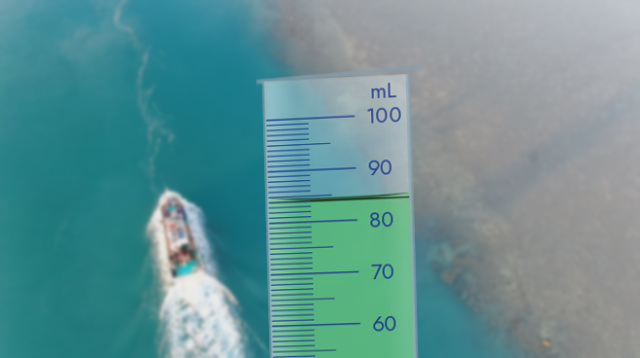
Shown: 84 mL
